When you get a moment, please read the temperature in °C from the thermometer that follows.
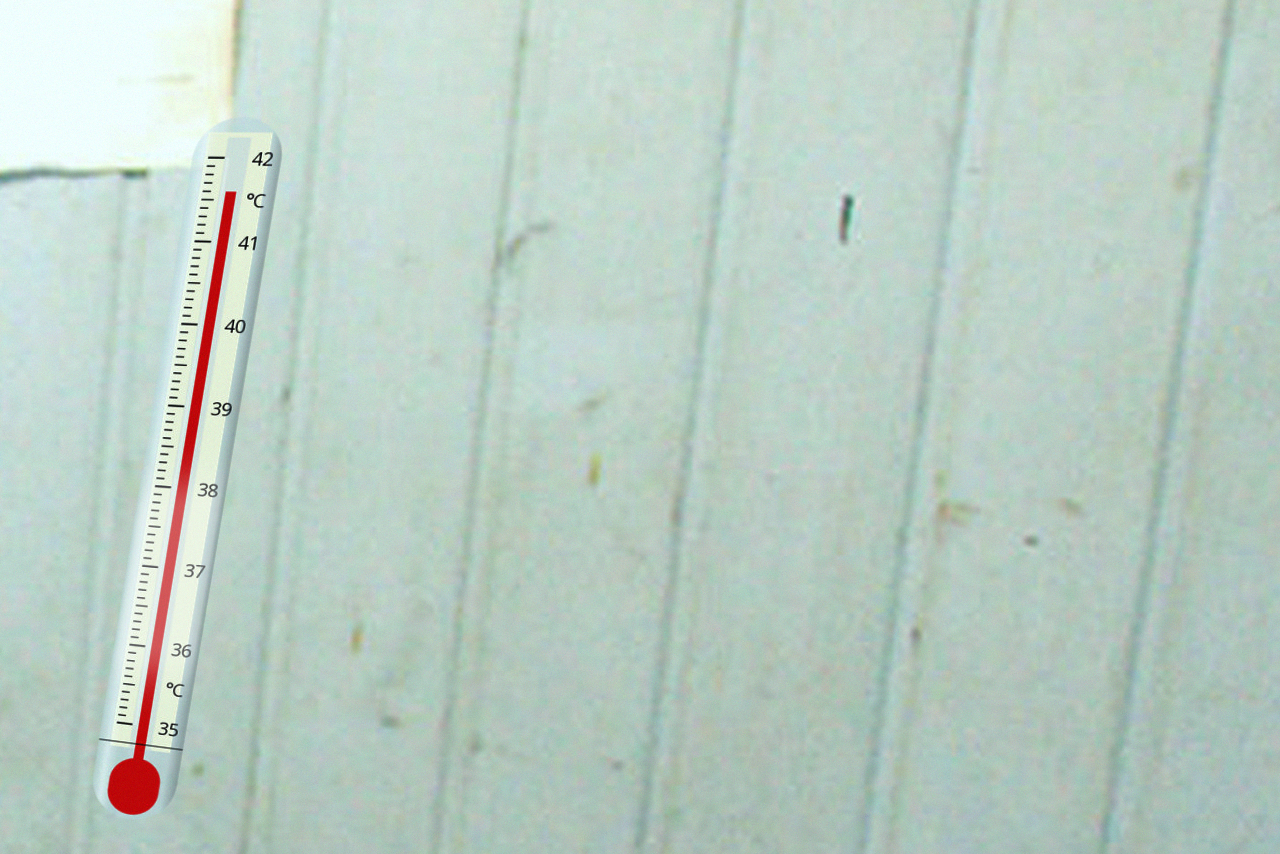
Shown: 41.6 °C
